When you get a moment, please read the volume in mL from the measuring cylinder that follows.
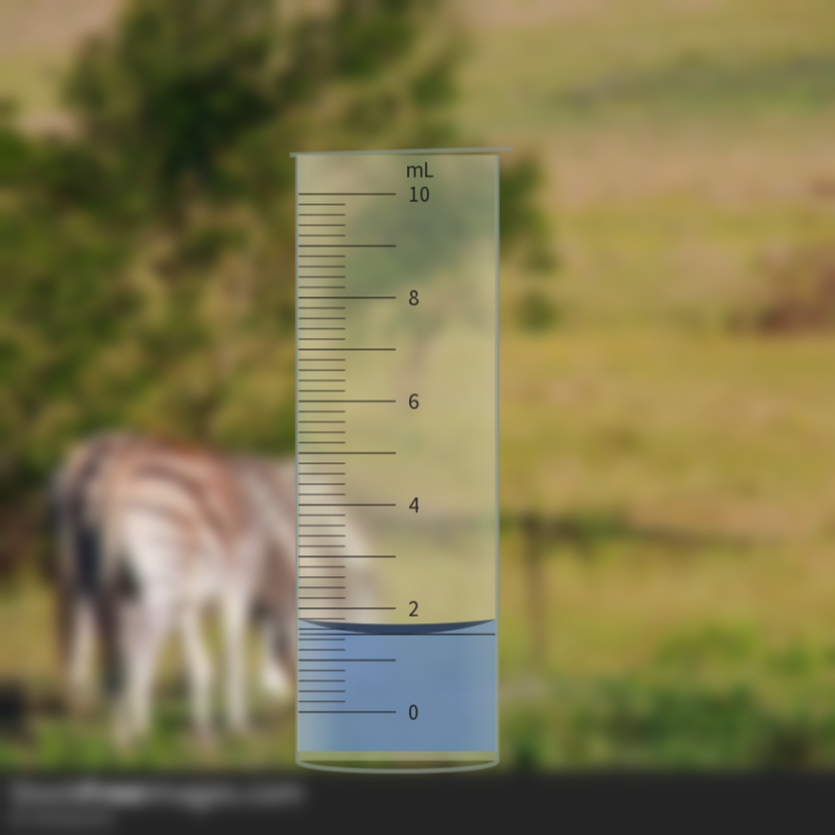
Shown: 1.5 mL
